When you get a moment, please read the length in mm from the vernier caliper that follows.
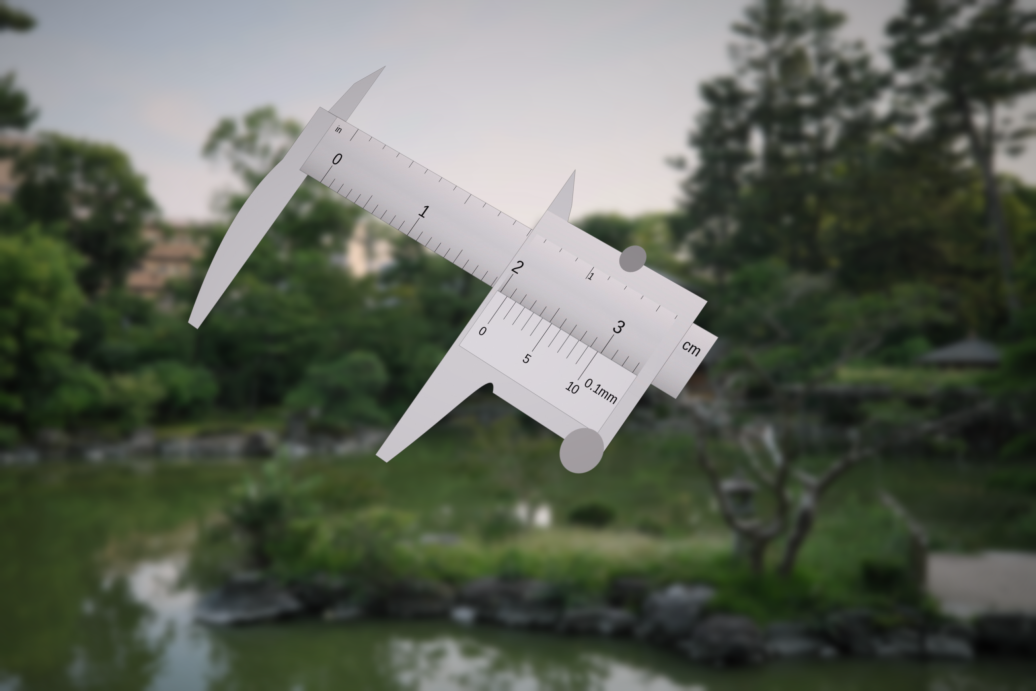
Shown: 20.7 mm
